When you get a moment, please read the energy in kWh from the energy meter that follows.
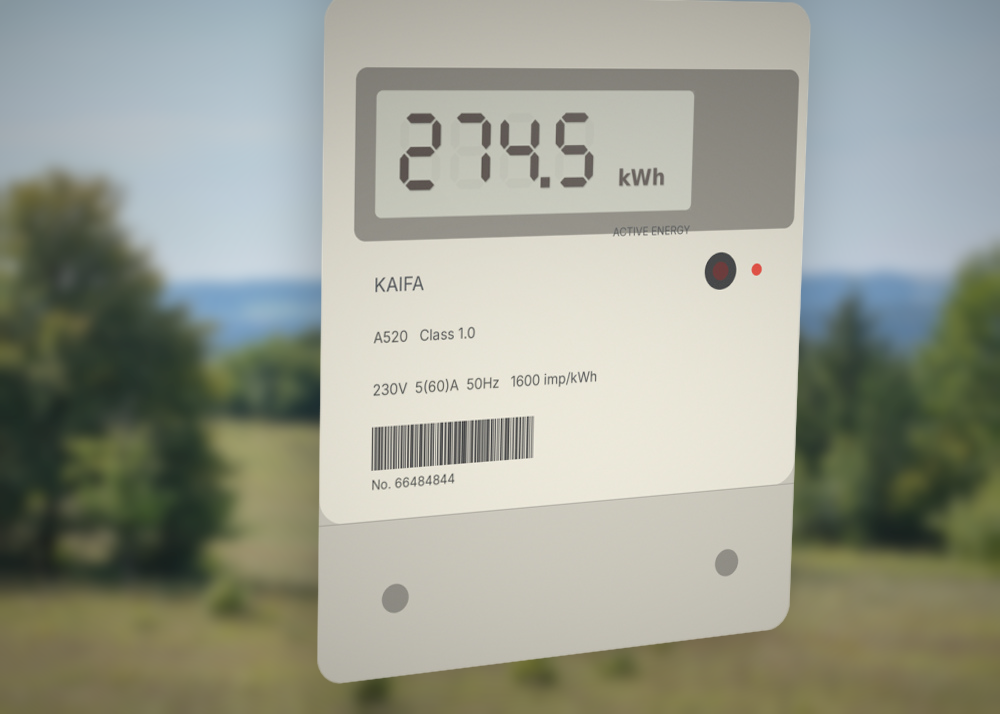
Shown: 274.5 kWh
